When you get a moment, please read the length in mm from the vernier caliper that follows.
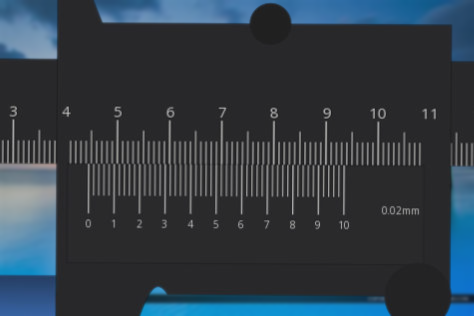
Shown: 44.5 mm
